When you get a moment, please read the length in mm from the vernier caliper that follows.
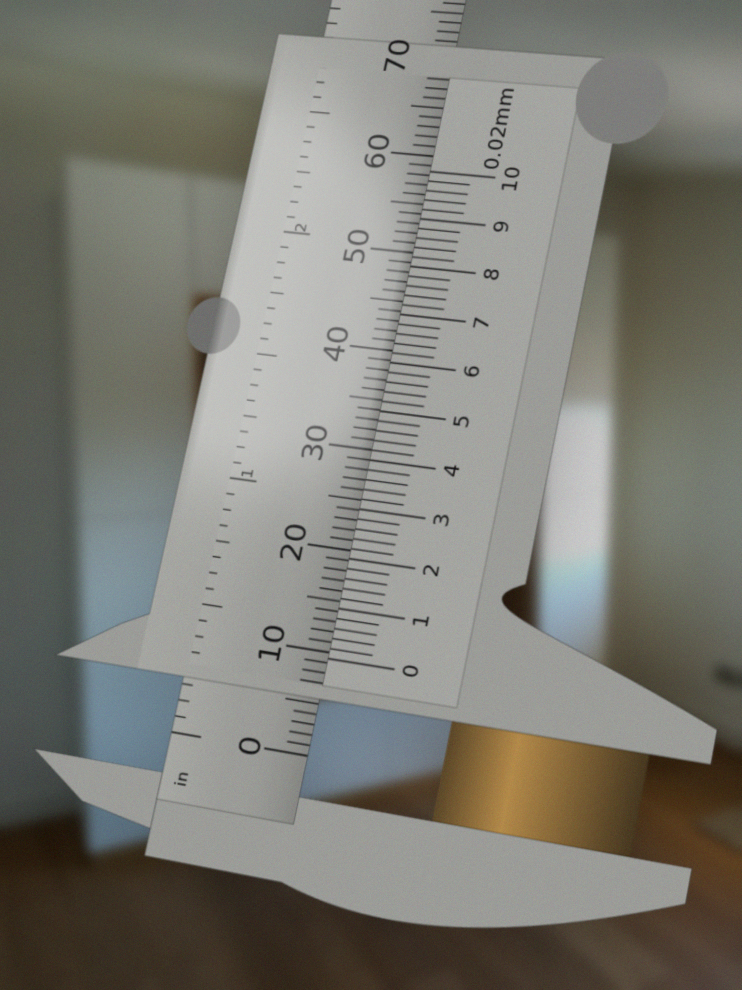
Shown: 9.4 mm
